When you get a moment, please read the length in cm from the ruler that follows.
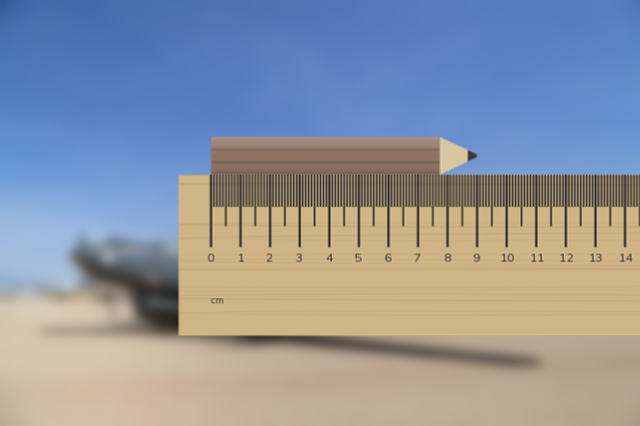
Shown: 9 cm
